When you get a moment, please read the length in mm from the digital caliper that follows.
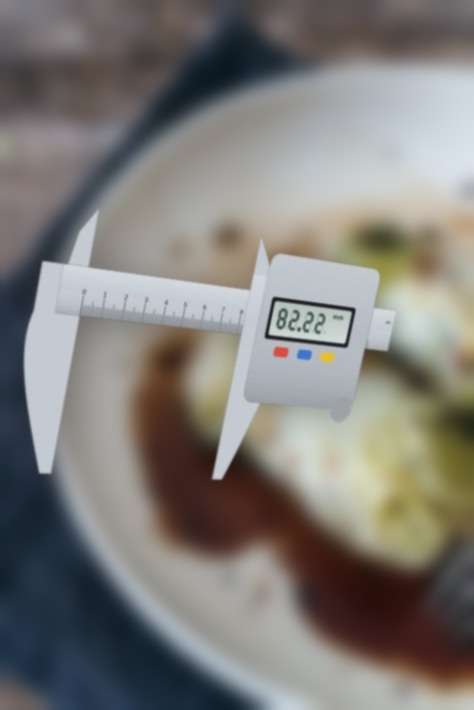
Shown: 82.22 mm
